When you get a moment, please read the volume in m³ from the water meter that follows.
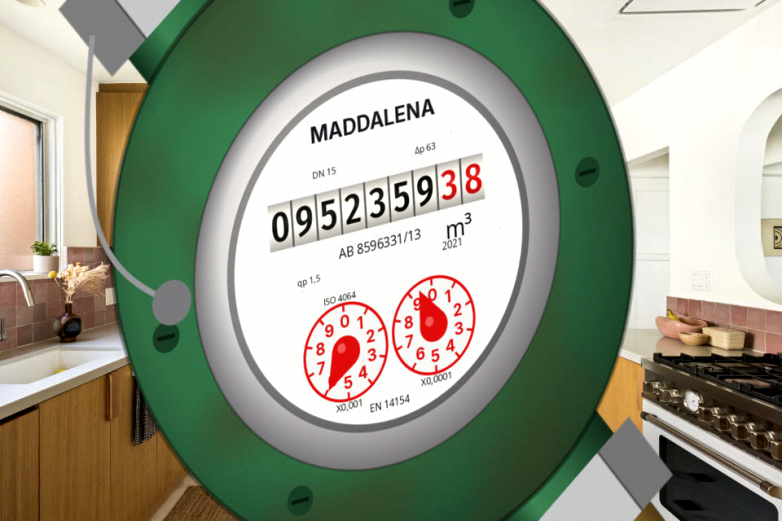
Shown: 952359.3859 m³
